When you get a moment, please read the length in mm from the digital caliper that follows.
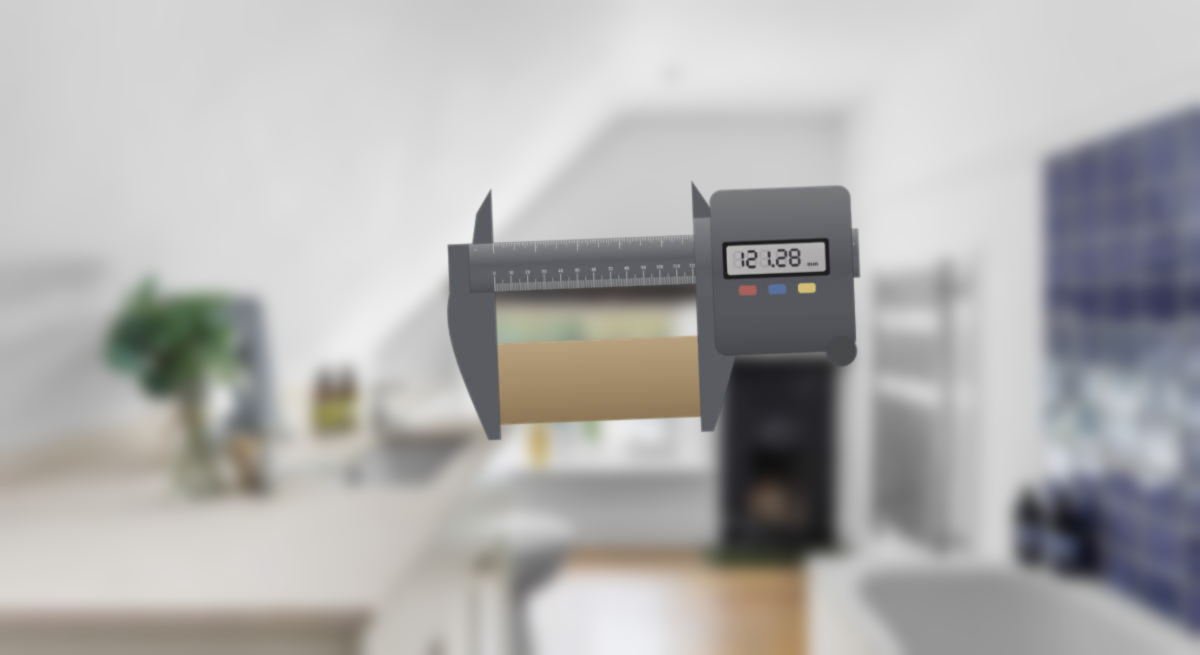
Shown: 121.28 mm
